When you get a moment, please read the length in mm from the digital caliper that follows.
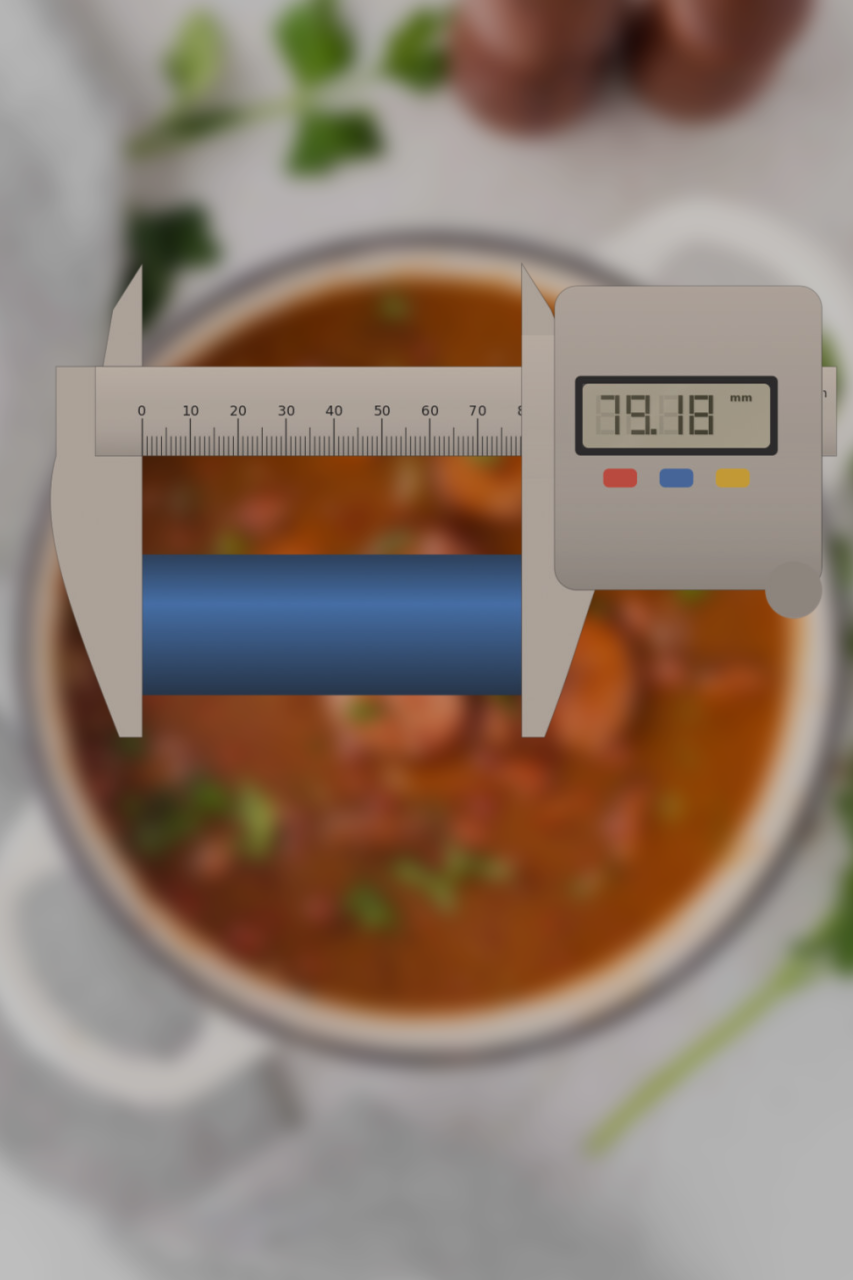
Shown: 79.18 mm
